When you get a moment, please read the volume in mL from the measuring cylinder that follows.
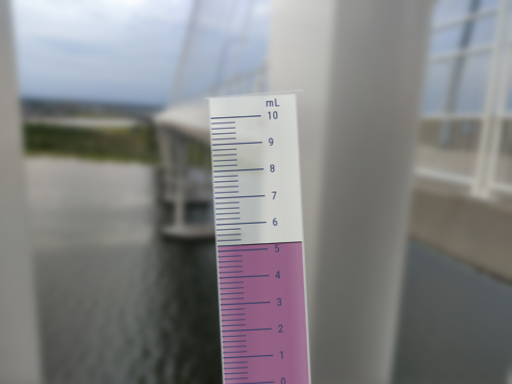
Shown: 5.2 mL
